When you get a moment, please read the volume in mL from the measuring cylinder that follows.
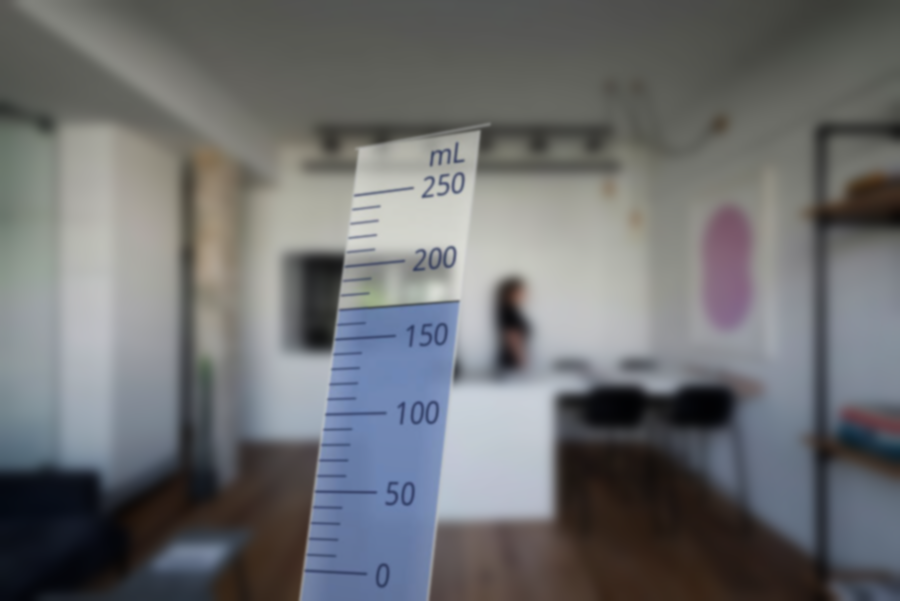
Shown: 170 mL
